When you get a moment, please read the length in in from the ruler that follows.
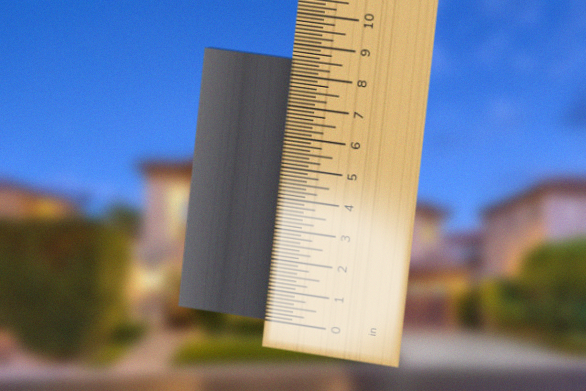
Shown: 8.5 in
